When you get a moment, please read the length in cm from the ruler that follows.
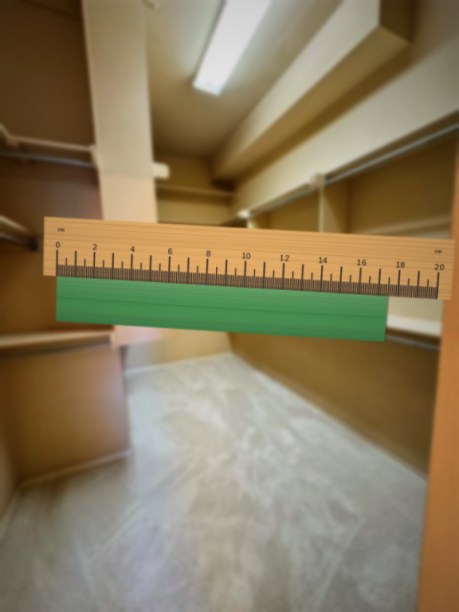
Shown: 17.5 cm
